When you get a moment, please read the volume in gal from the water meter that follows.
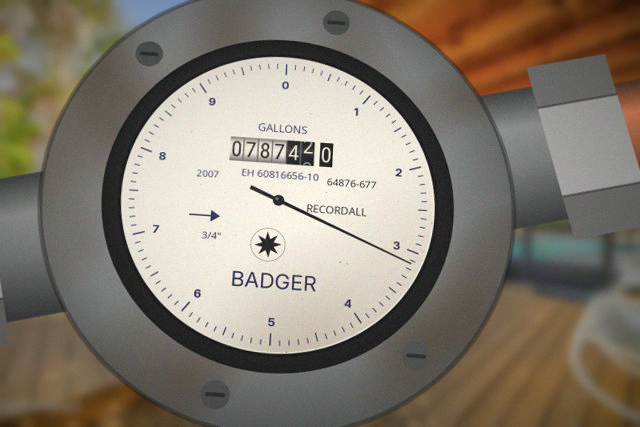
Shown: 787423.1 gal
